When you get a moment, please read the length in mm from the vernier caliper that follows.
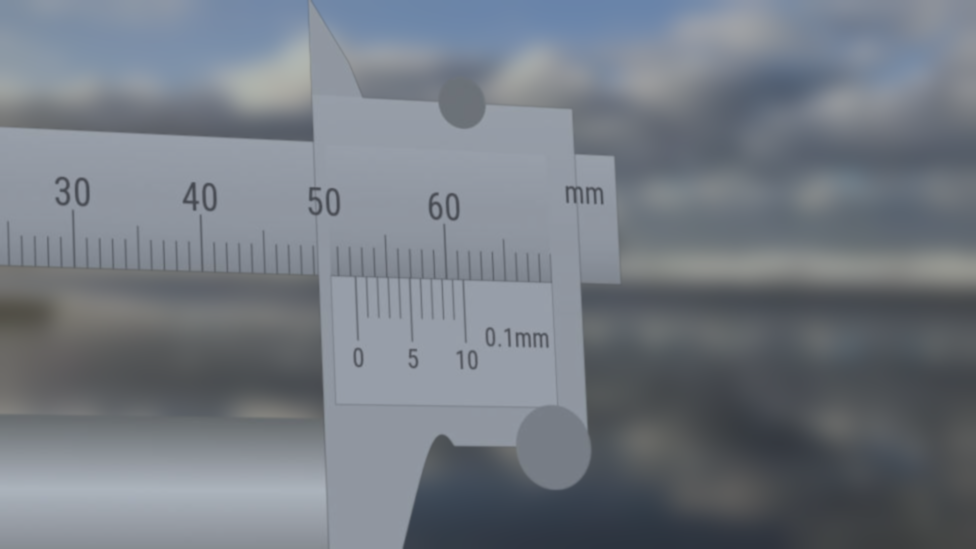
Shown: 52.4 mm
